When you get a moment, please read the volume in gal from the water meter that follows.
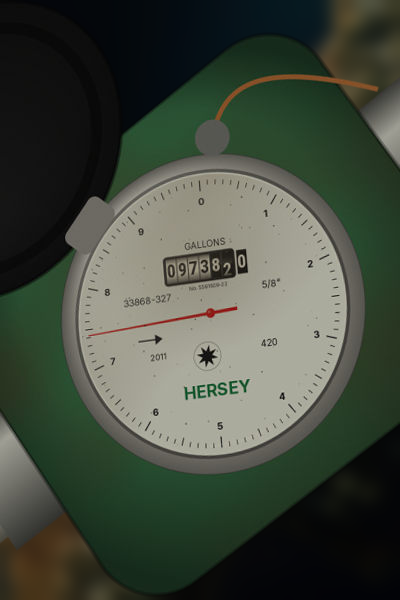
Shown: 973817.4 gal
